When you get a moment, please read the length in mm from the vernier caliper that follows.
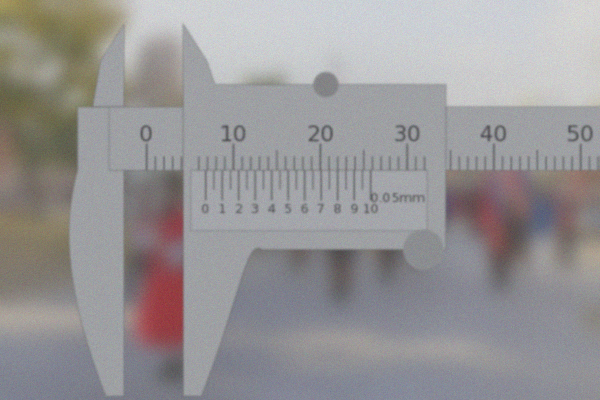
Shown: 6.8 mm
